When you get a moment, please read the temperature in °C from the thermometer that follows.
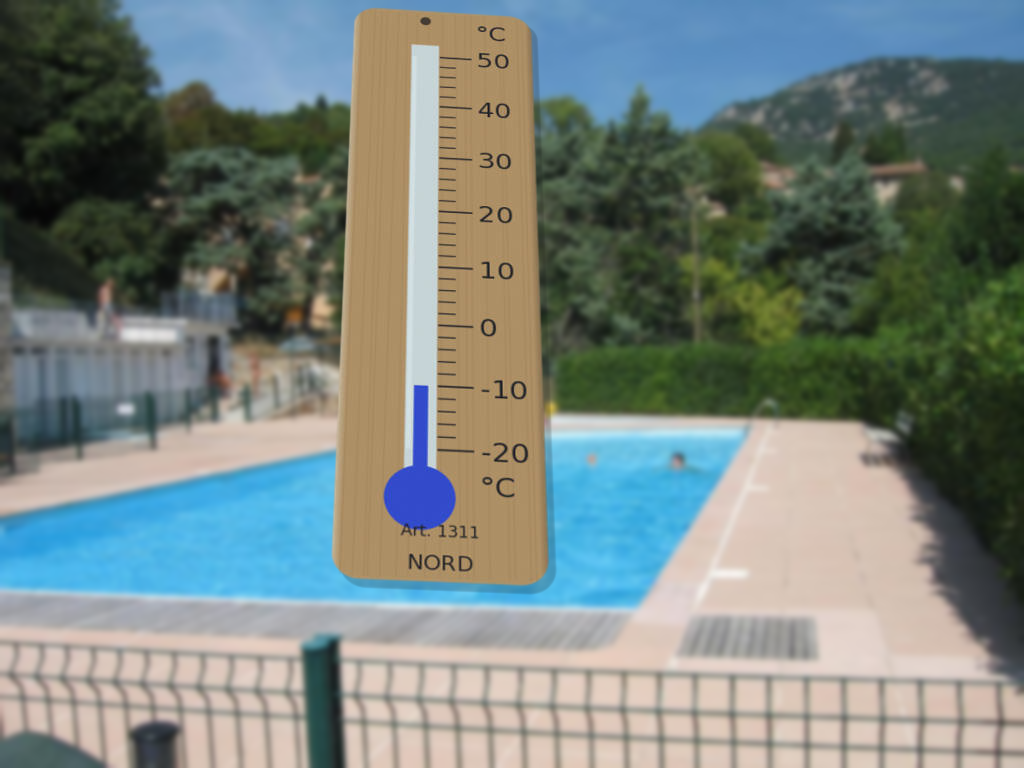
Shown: -10 °C
